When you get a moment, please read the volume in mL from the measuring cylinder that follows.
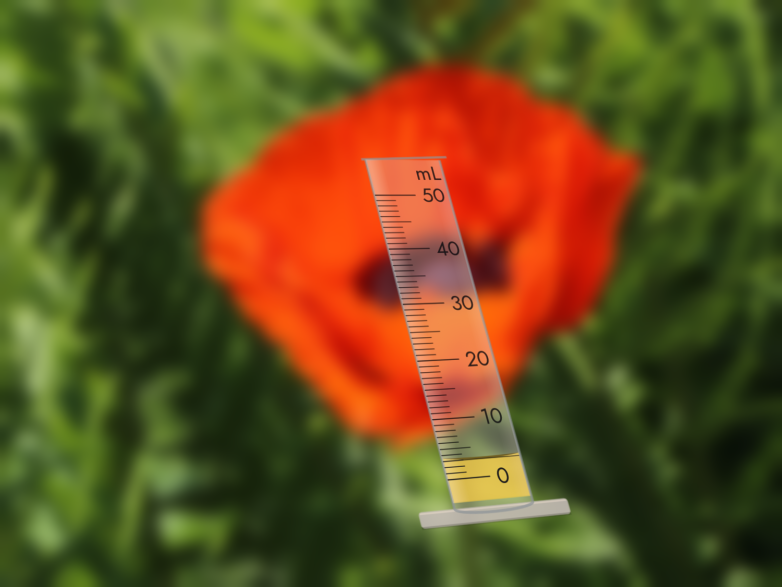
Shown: 3 mL
